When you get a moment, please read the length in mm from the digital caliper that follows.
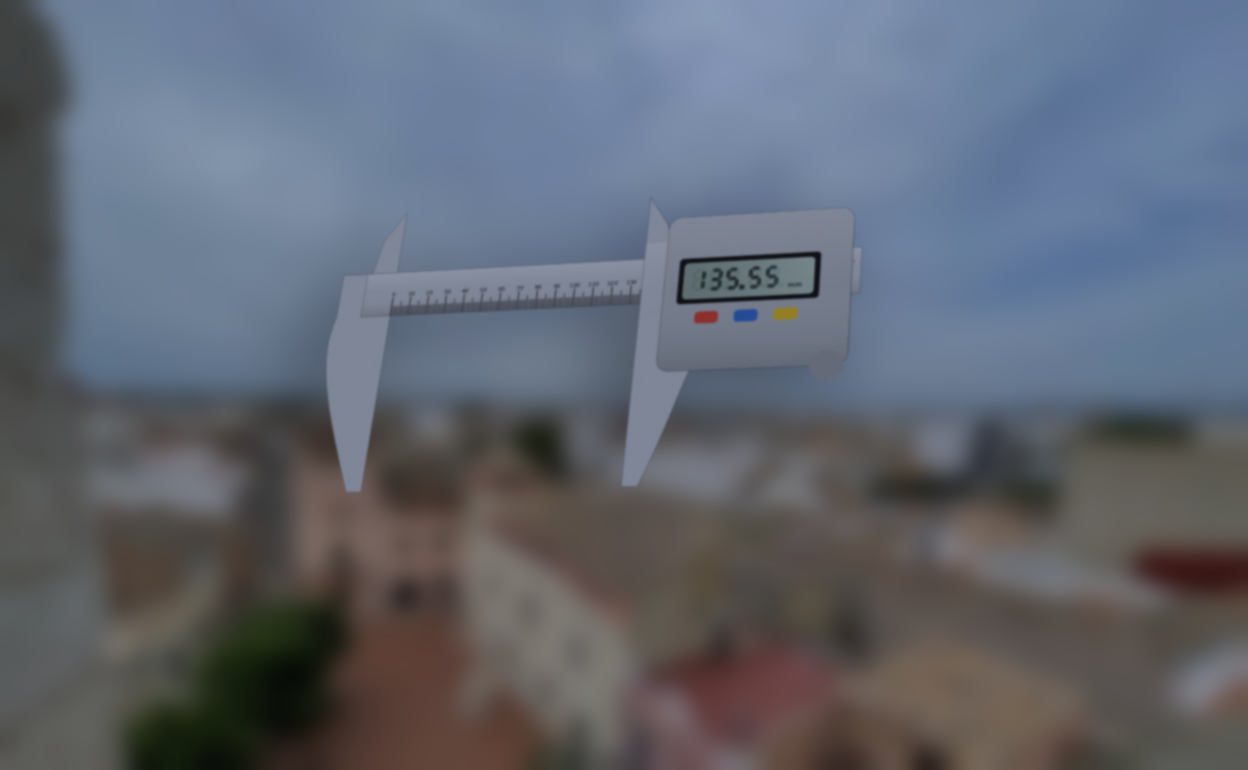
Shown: 135.55 mm
